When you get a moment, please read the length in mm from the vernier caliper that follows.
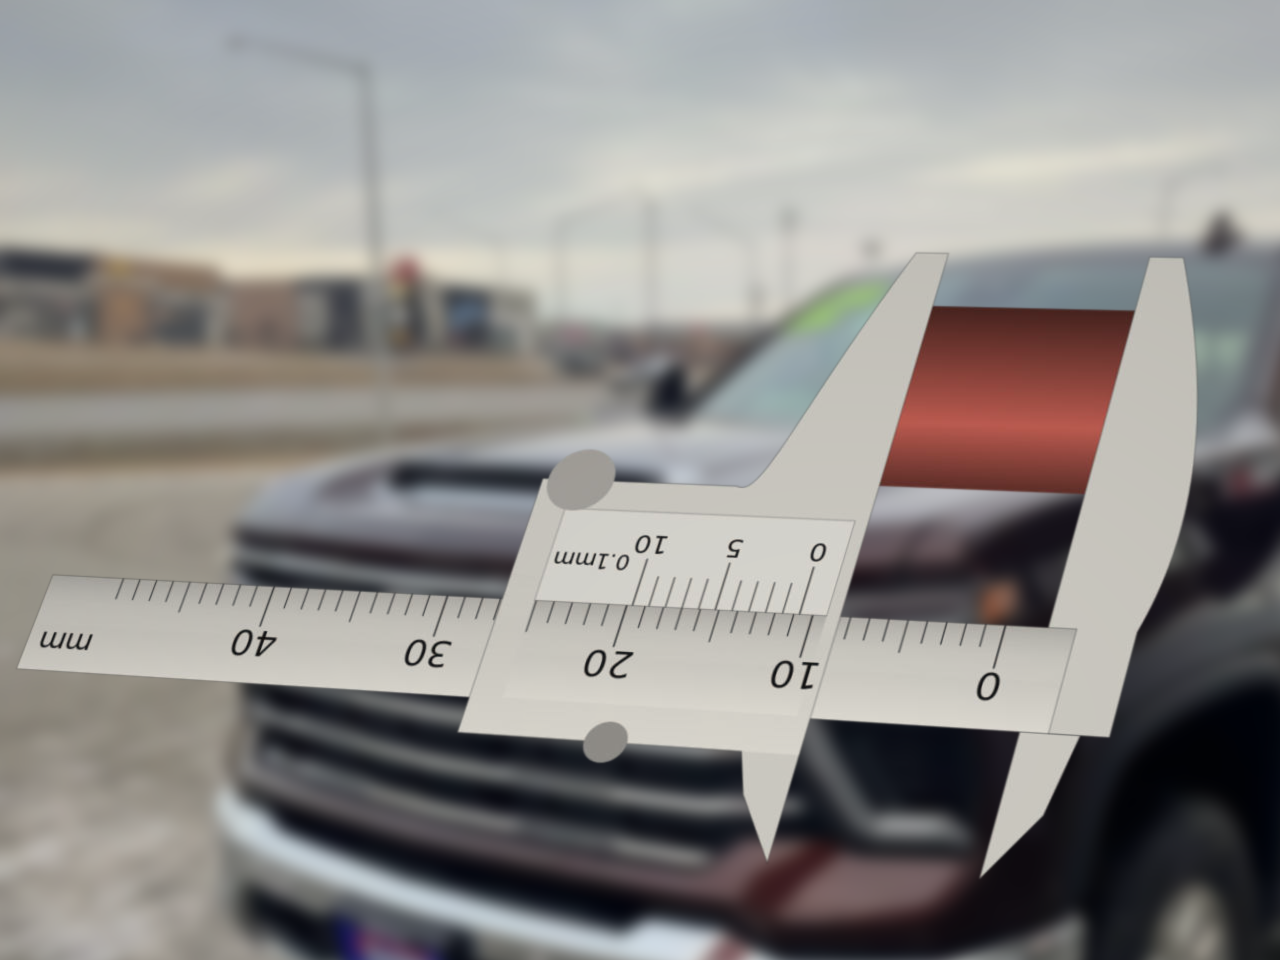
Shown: 10.7 mm
